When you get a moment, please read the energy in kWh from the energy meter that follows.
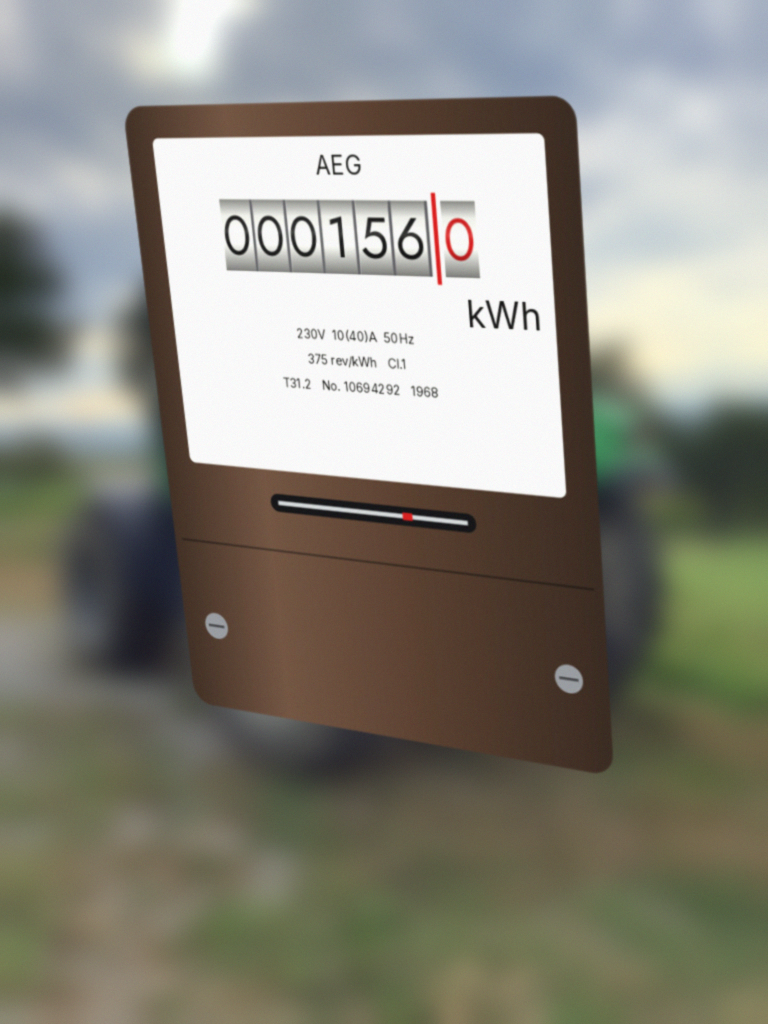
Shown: 156.0 kWh
